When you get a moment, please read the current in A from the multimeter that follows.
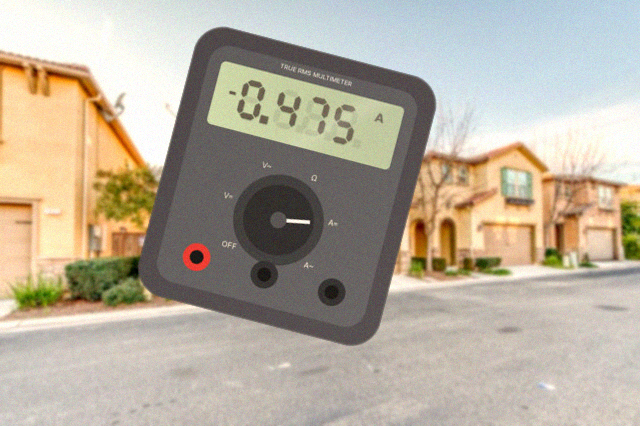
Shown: -0.475 A
